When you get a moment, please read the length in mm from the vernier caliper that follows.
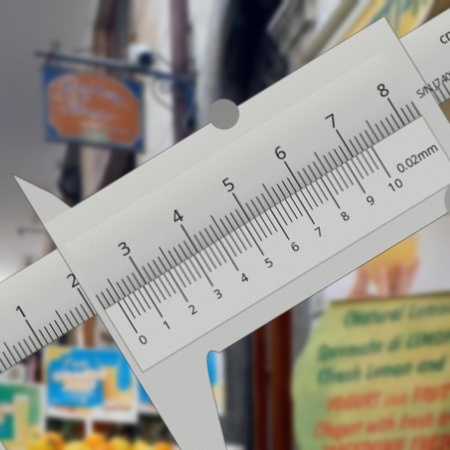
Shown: 24.5 mm
